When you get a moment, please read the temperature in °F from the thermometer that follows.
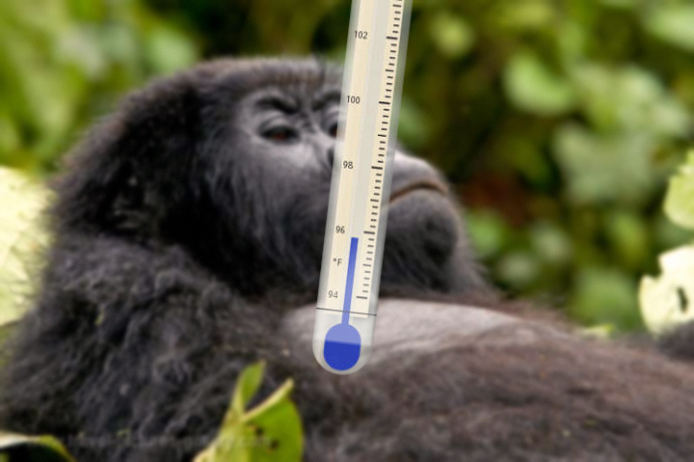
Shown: 95.8 °F
